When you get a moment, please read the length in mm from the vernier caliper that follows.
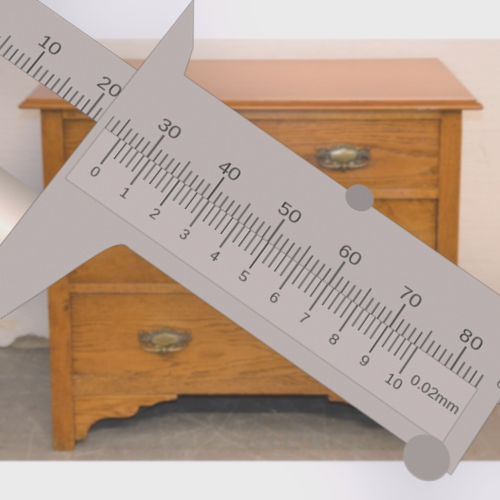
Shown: 25.6 mm
